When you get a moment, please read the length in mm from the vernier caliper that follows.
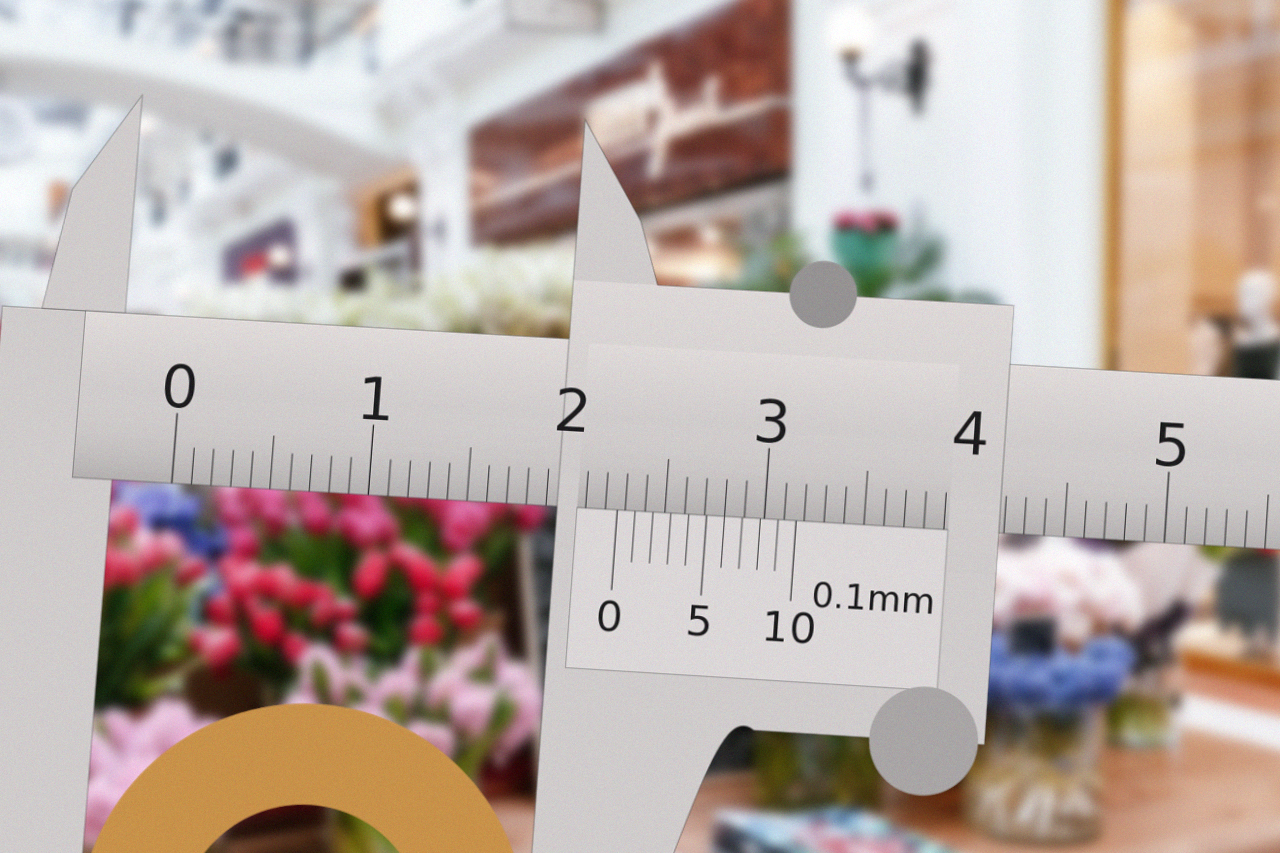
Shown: 22.6 mm
